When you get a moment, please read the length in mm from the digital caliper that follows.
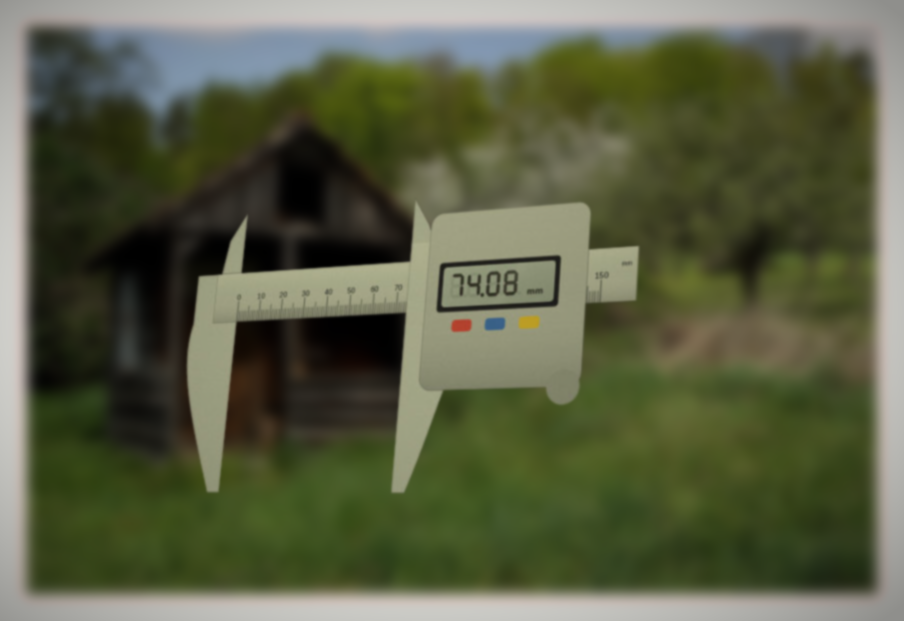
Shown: 74.08 mm
